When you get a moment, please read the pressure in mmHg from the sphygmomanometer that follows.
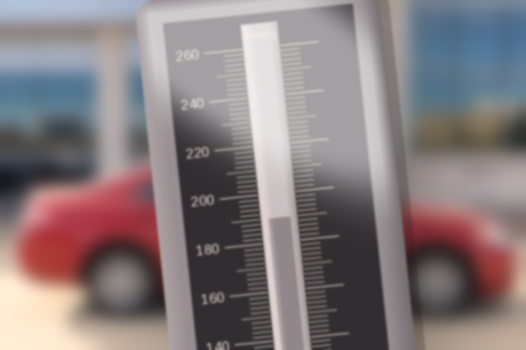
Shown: 190 mmHg
